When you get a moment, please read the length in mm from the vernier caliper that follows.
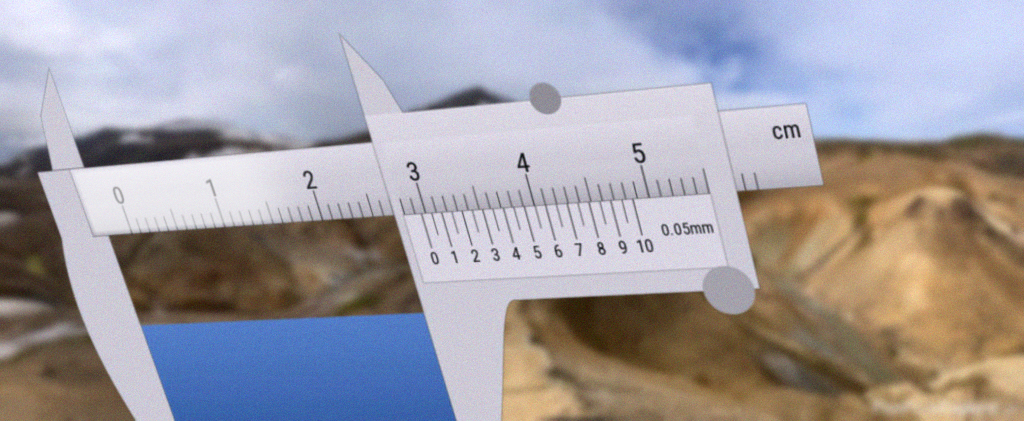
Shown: 29.6 mm
